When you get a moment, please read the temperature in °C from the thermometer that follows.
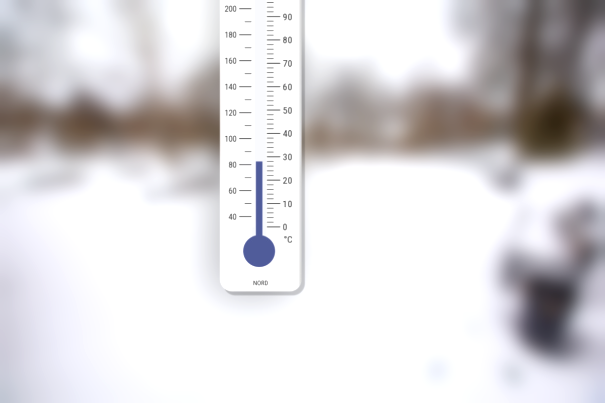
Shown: 28 °C
